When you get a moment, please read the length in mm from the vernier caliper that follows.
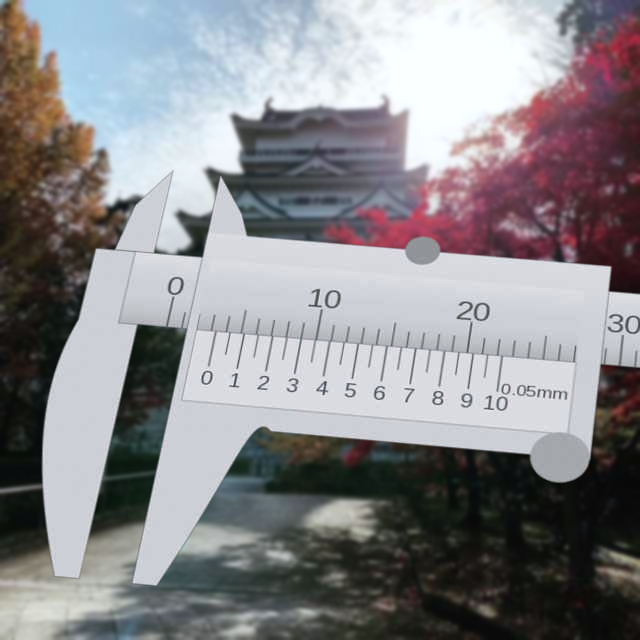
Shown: 3.3 mm
